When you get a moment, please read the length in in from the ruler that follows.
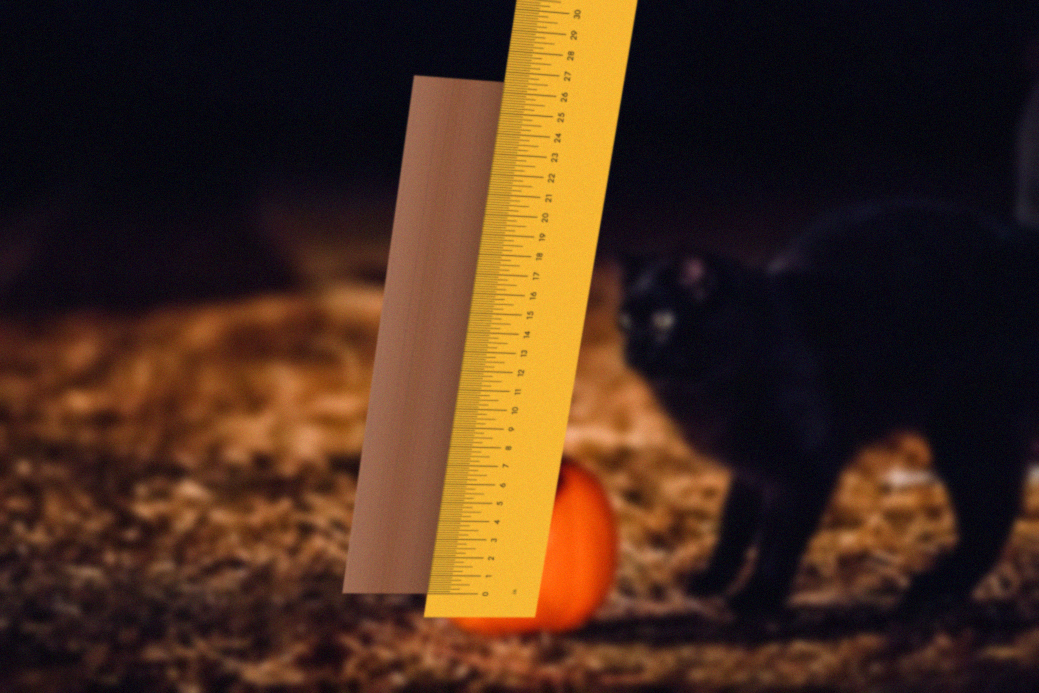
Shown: 26.5 in
